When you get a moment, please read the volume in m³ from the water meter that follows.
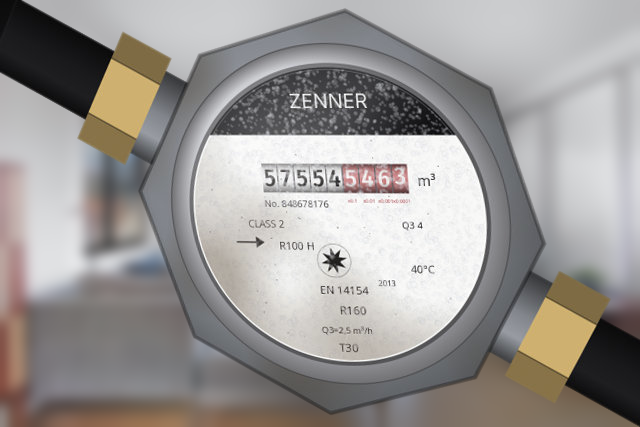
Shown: 57554.5463 m³
